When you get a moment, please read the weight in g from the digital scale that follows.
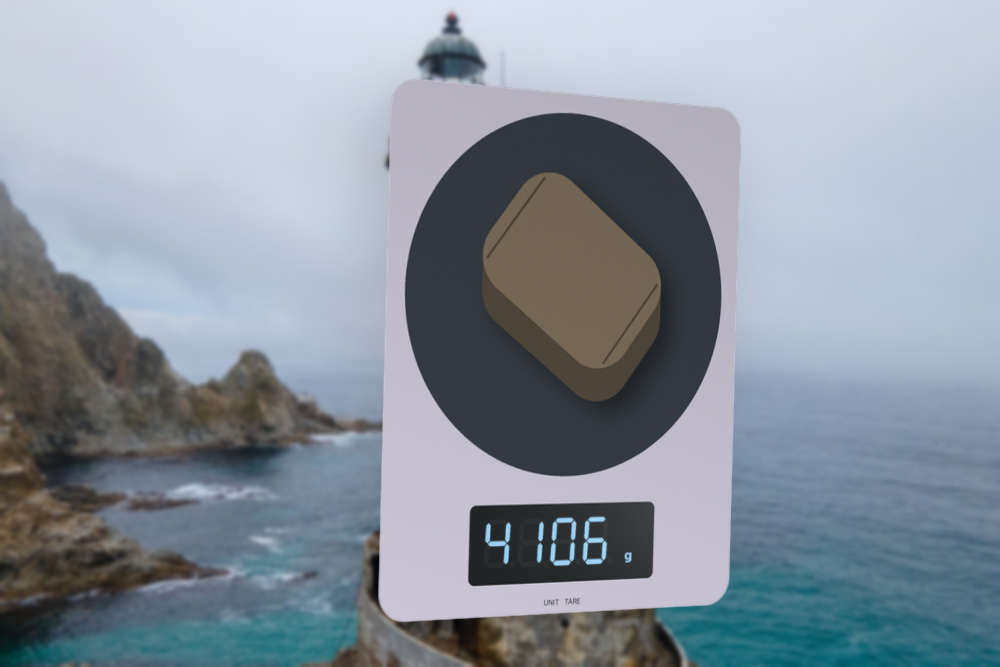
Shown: 4106 g
